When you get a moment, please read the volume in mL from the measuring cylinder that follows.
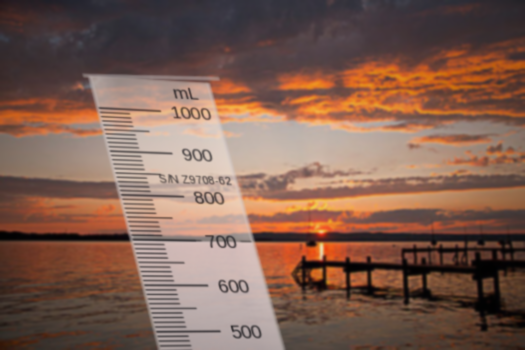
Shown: 700 mL
